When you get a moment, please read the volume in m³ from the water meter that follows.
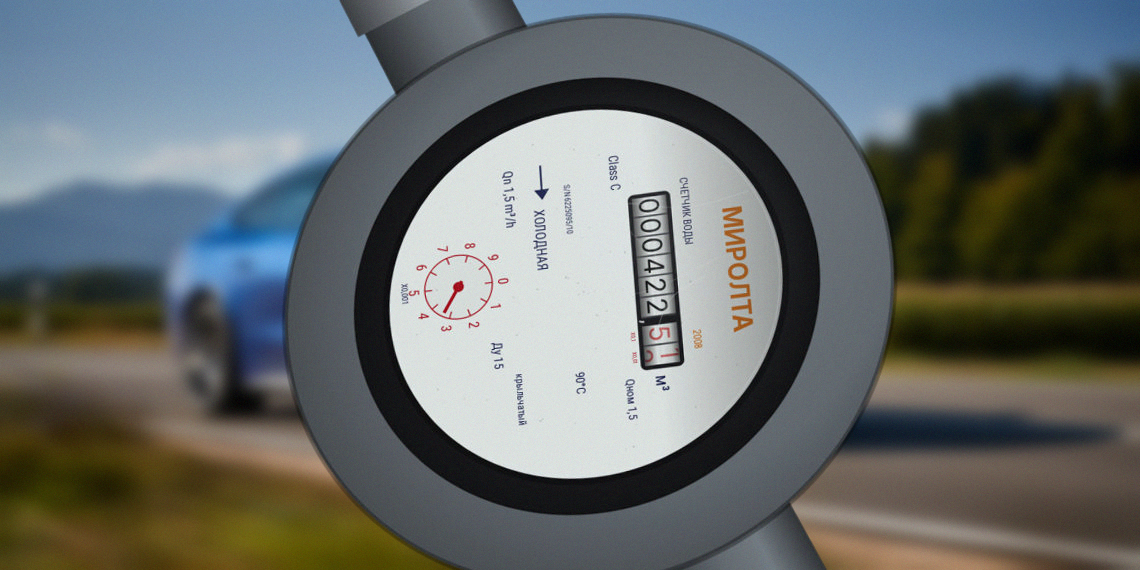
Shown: 422.513 m³
